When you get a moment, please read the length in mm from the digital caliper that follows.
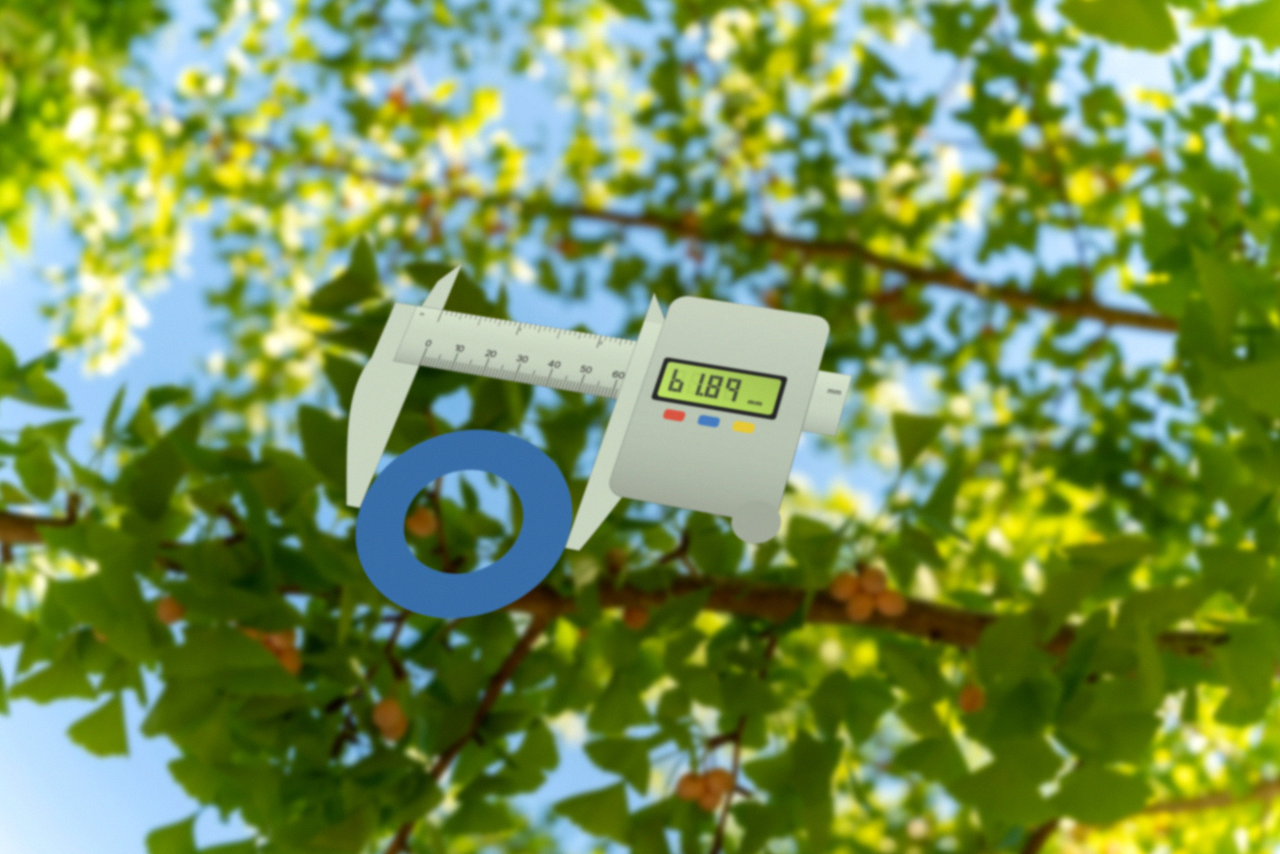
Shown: 61.89 mm
